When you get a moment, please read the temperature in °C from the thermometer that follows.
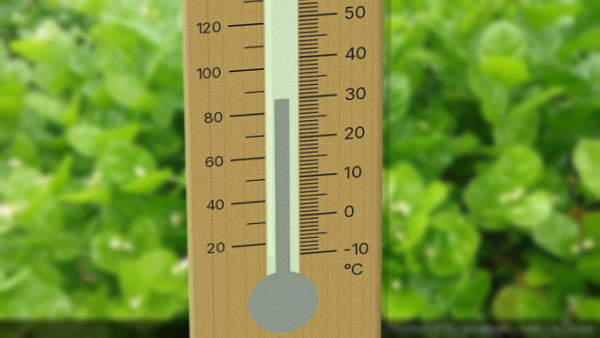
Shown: 30 °C
